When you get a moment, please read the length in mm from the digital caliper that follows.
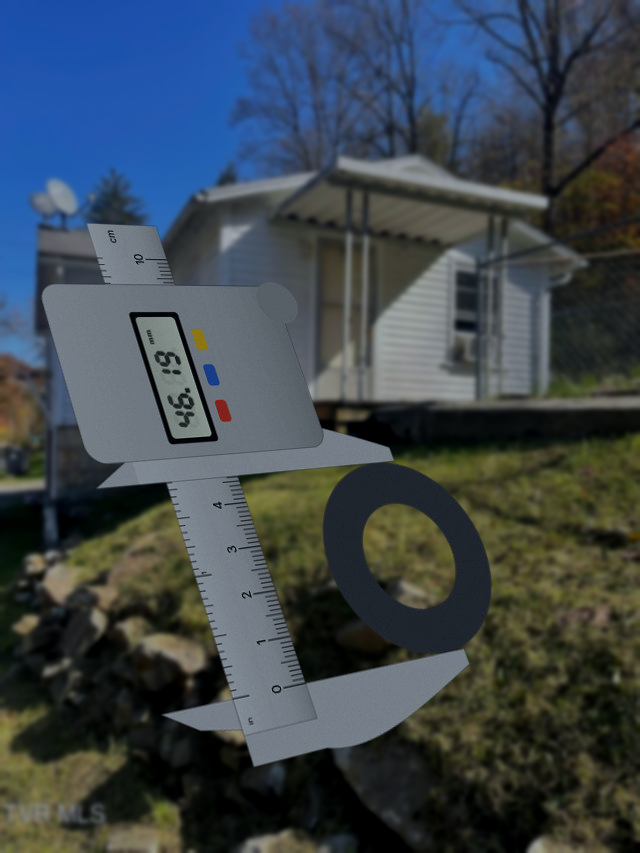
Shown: 46.19 mm
